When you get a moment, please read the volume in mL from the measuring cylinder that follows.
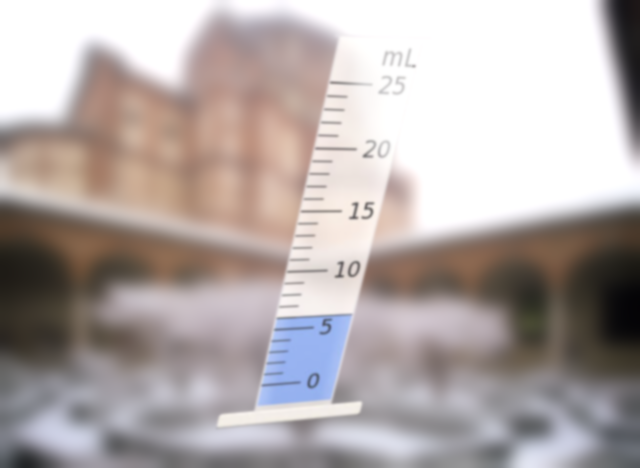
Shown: 6 mL
